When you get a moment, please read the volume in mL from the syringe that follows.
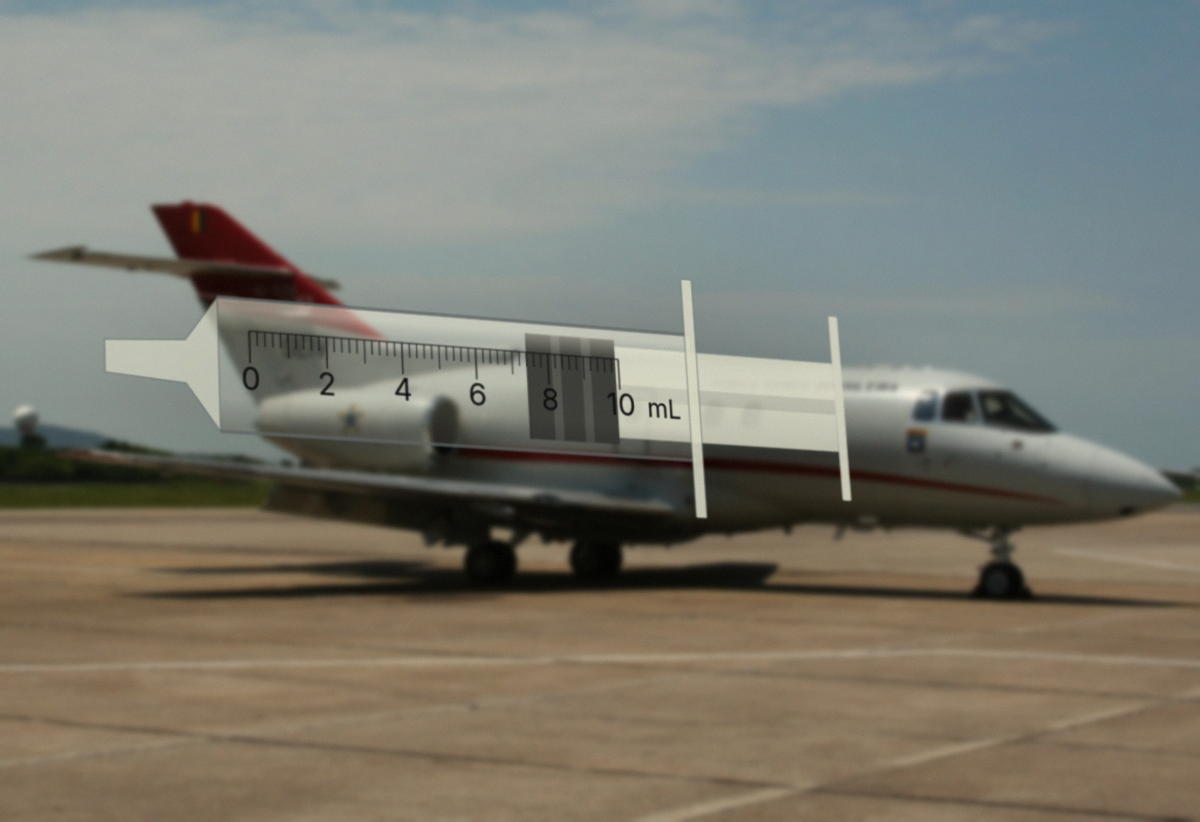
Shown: 7.4 mL
